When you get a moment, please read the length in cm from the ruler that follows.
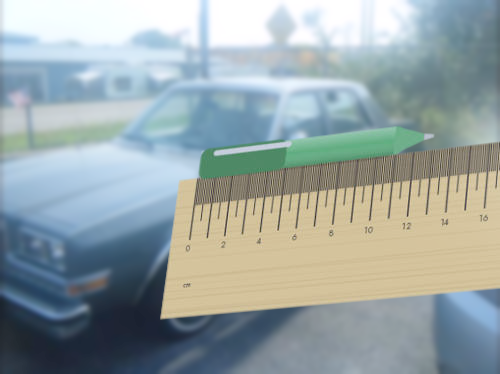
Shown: 13 cm
